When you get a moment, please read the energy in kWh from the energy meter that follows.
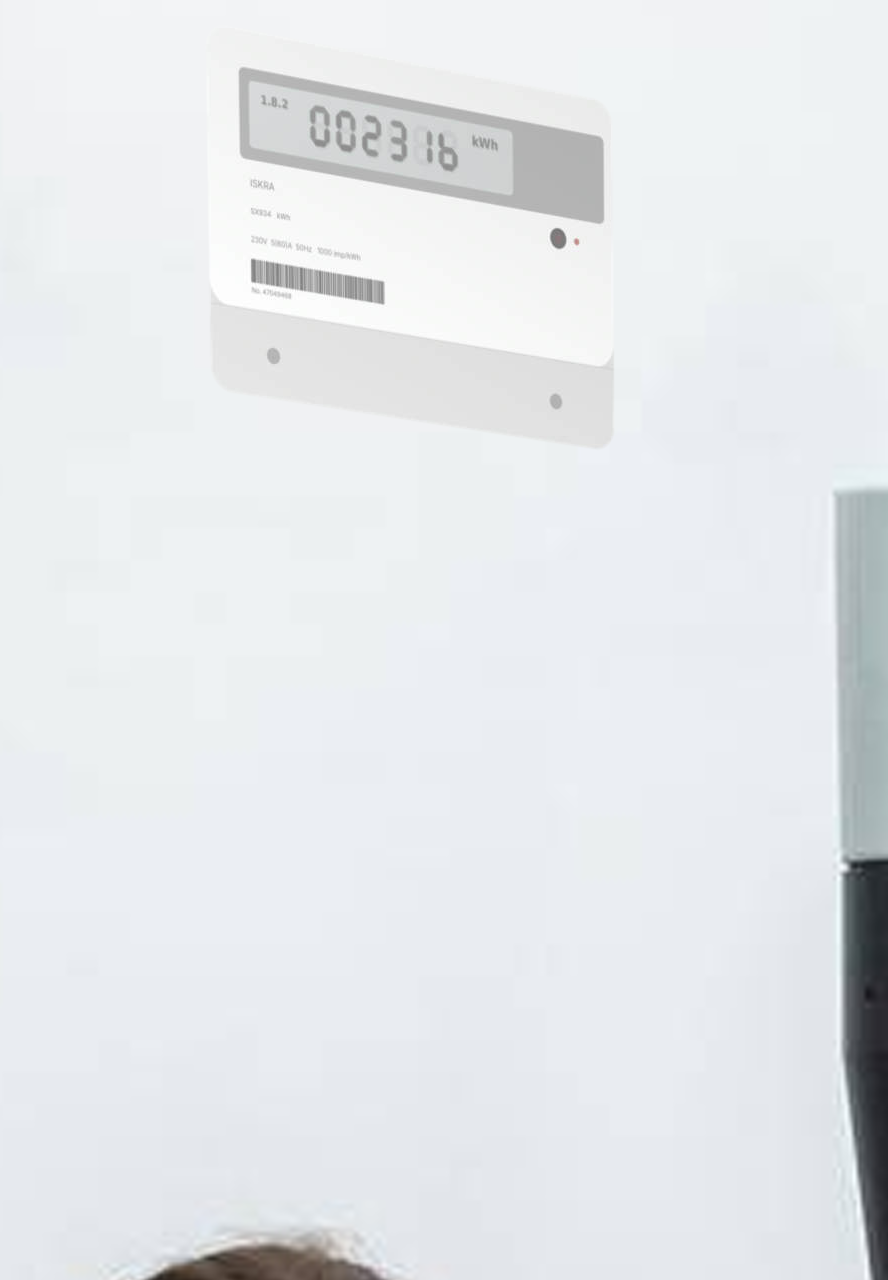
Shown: 2316 kWh
